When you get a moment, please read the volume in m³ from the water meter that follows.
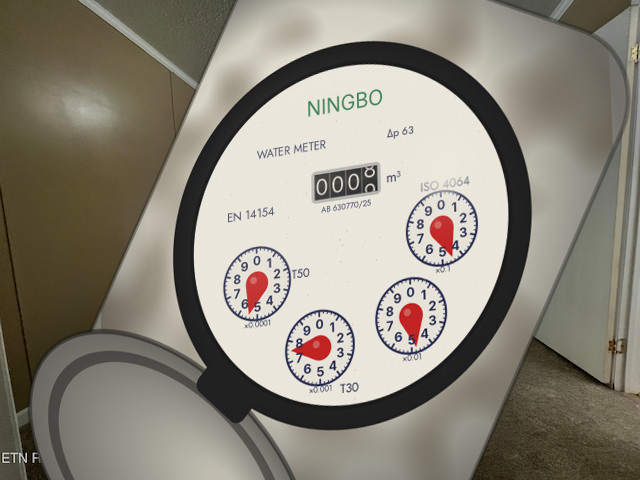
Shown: 8.4475 m³
